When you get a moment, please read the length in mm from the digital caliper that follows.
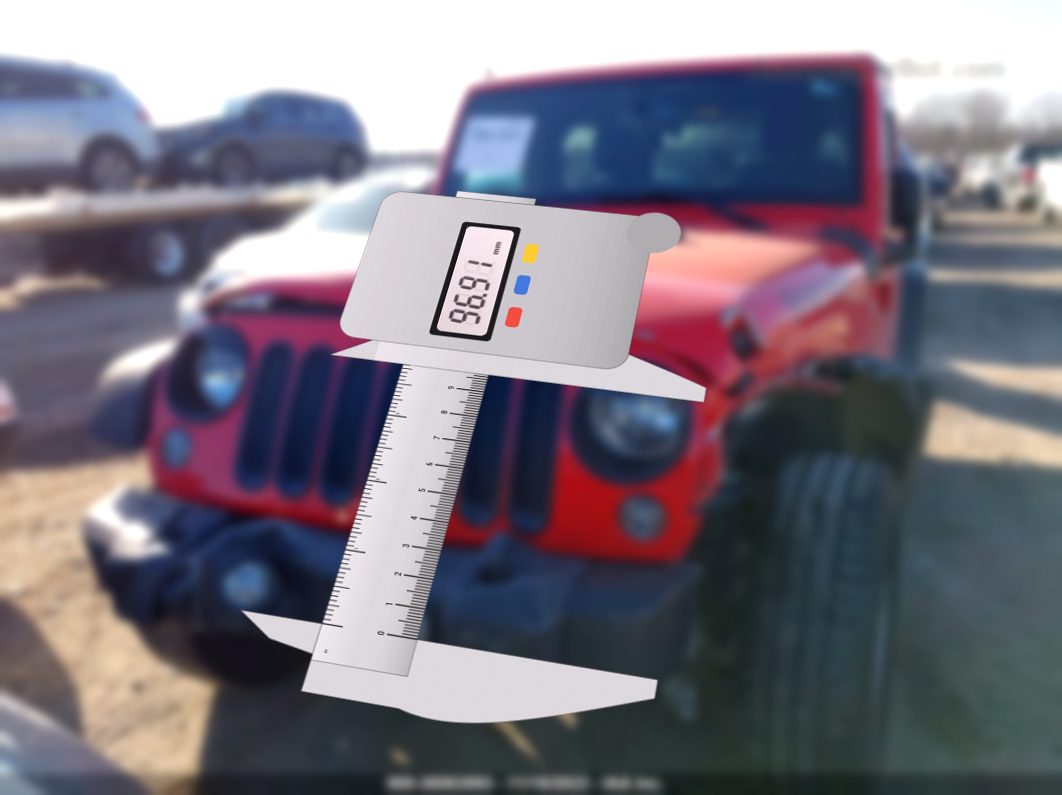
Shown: 96.91 mm
